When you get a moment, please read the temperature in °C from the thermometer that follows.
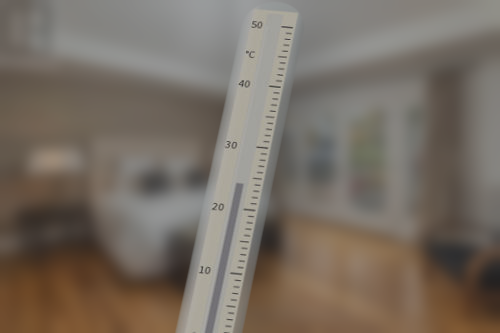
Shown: 24 °C
